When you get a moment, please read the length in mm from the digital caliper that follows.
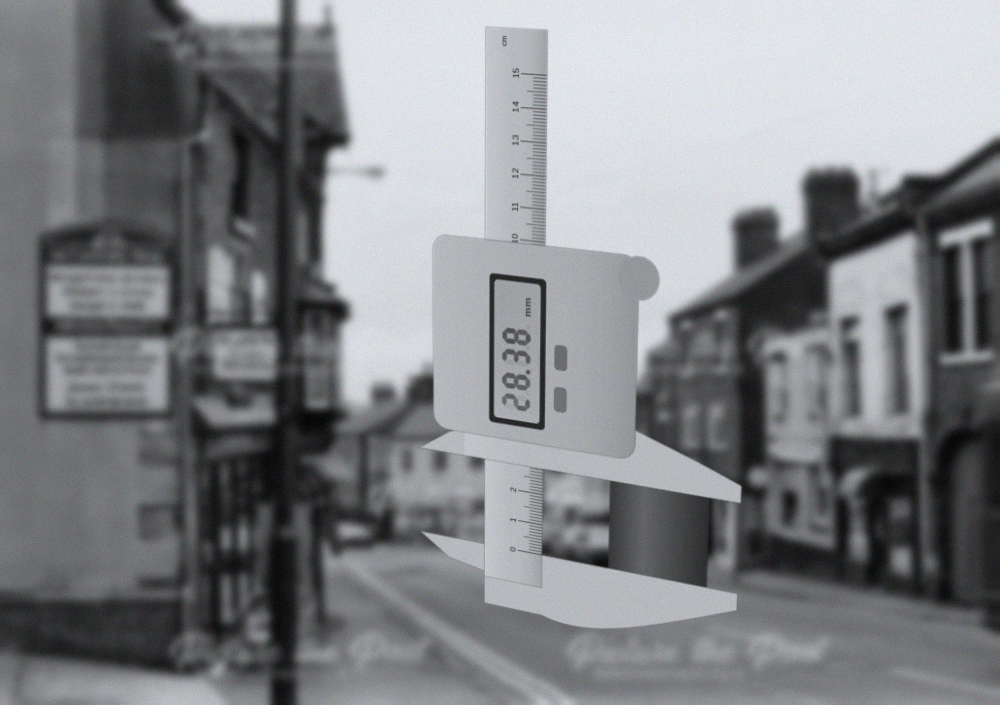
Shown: 28.38 mm
